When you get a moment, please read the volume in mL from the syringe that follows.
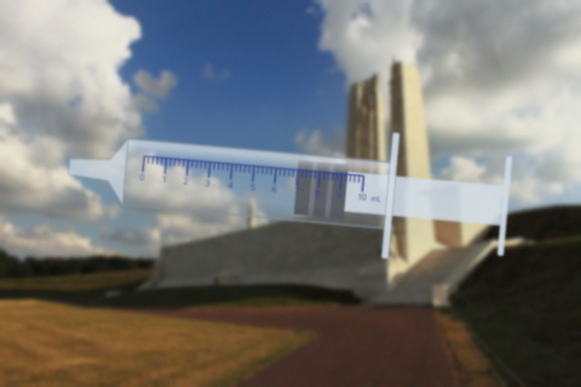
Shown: 7 mL
